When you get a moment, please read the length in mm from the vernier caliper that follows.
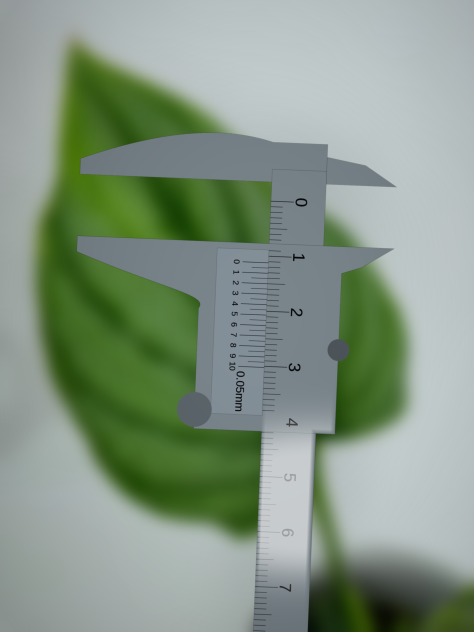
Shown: 11.2 mm
